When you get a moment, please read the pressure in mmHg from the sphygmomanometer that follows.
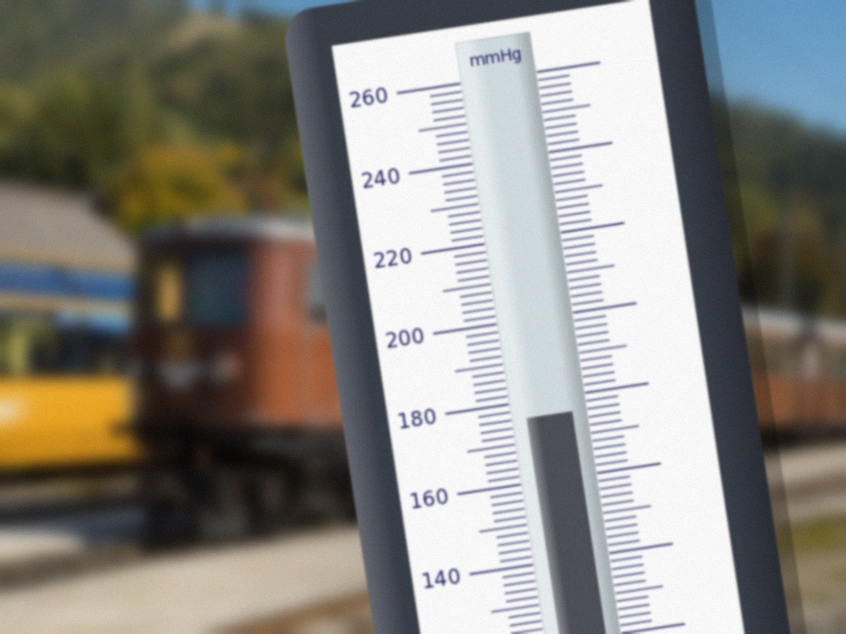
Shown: 176 mmHg
